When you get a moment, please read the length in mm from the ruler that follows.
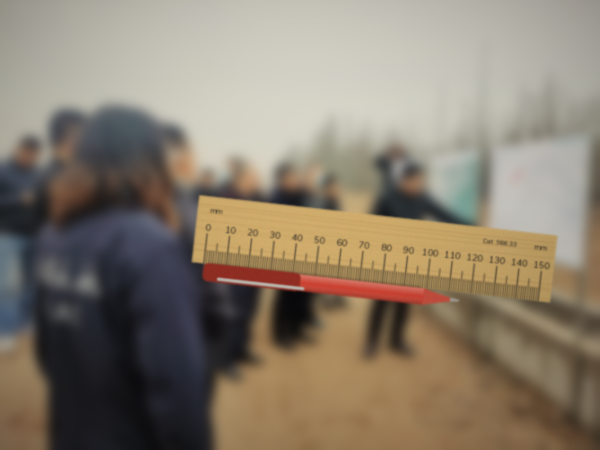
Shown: 115 mm
